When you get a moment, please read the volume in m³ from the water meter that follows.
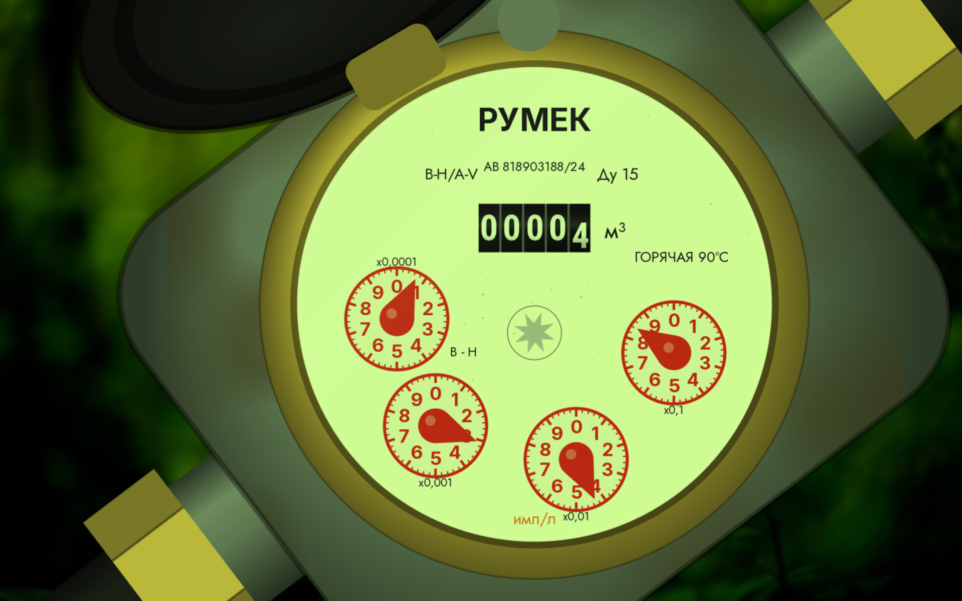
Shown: 3.8430 m³
